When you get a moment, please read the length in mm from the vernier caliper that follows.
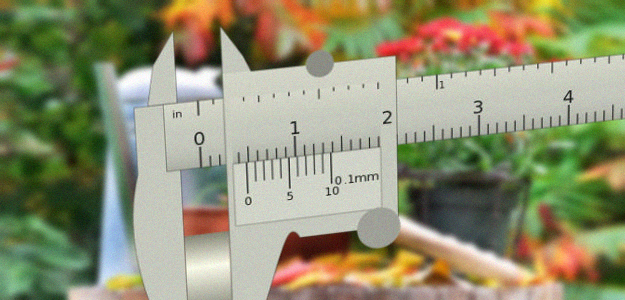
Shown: 4.8 mm
